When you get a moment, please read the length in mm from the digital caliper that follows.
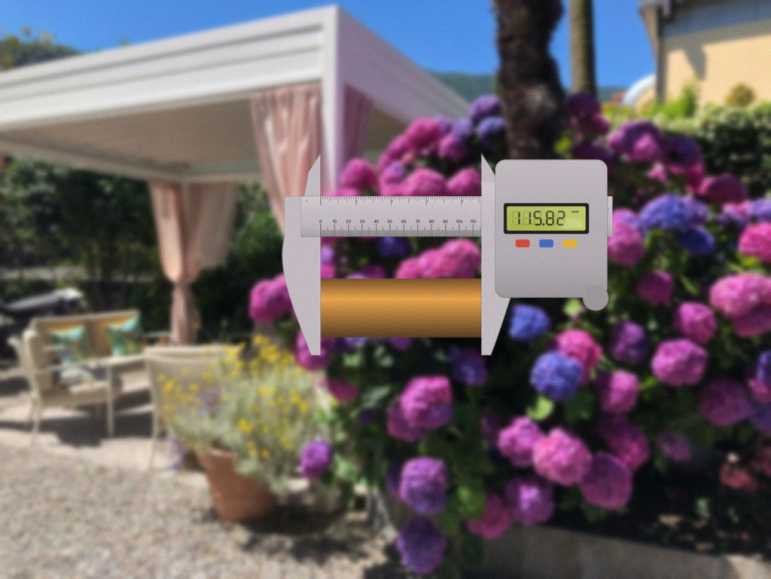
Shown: 115.82 mm
